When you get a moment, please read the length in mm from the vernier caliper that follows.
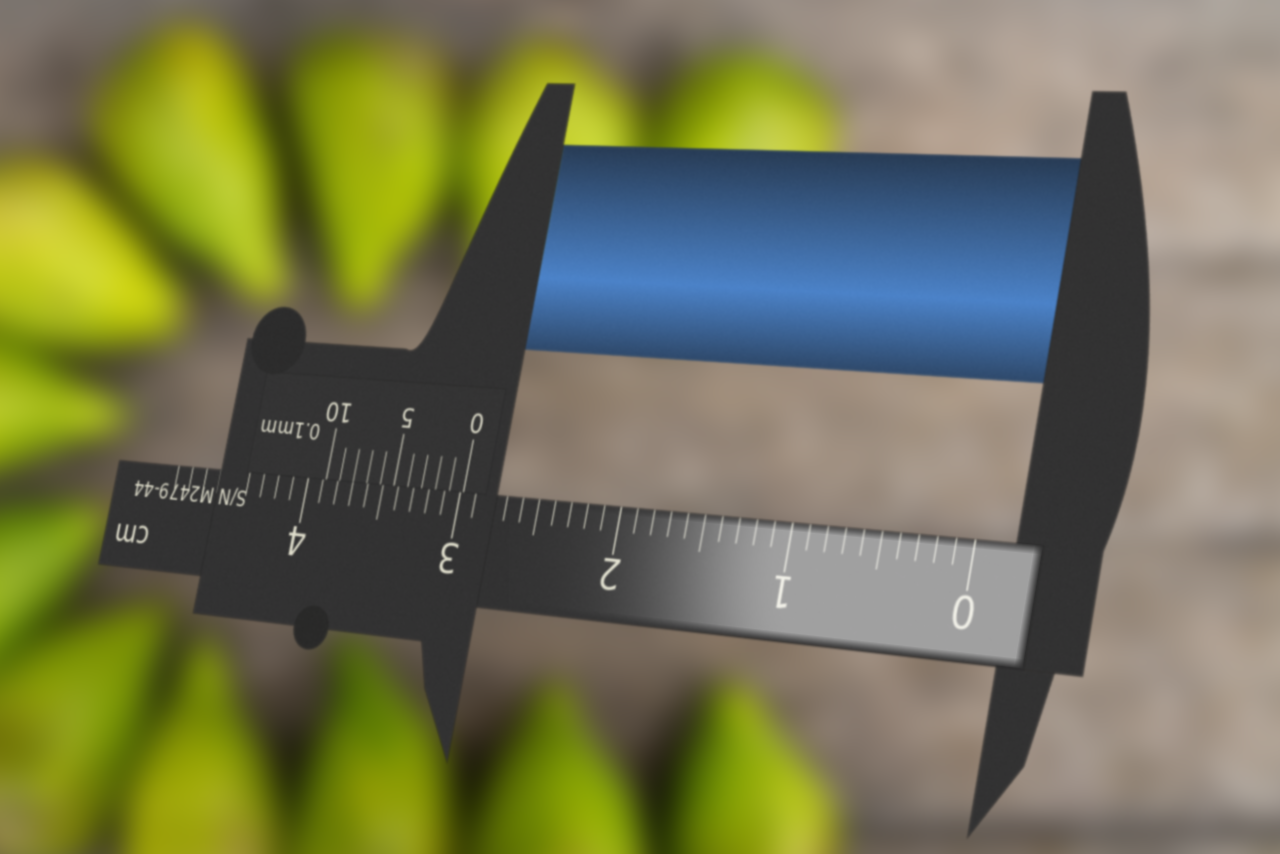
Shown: 29.8 mm
